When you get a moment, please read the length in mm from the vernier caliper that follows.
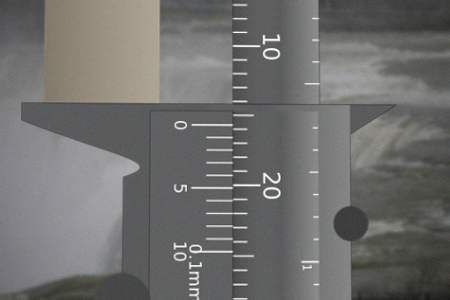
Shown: 15.7 mm
